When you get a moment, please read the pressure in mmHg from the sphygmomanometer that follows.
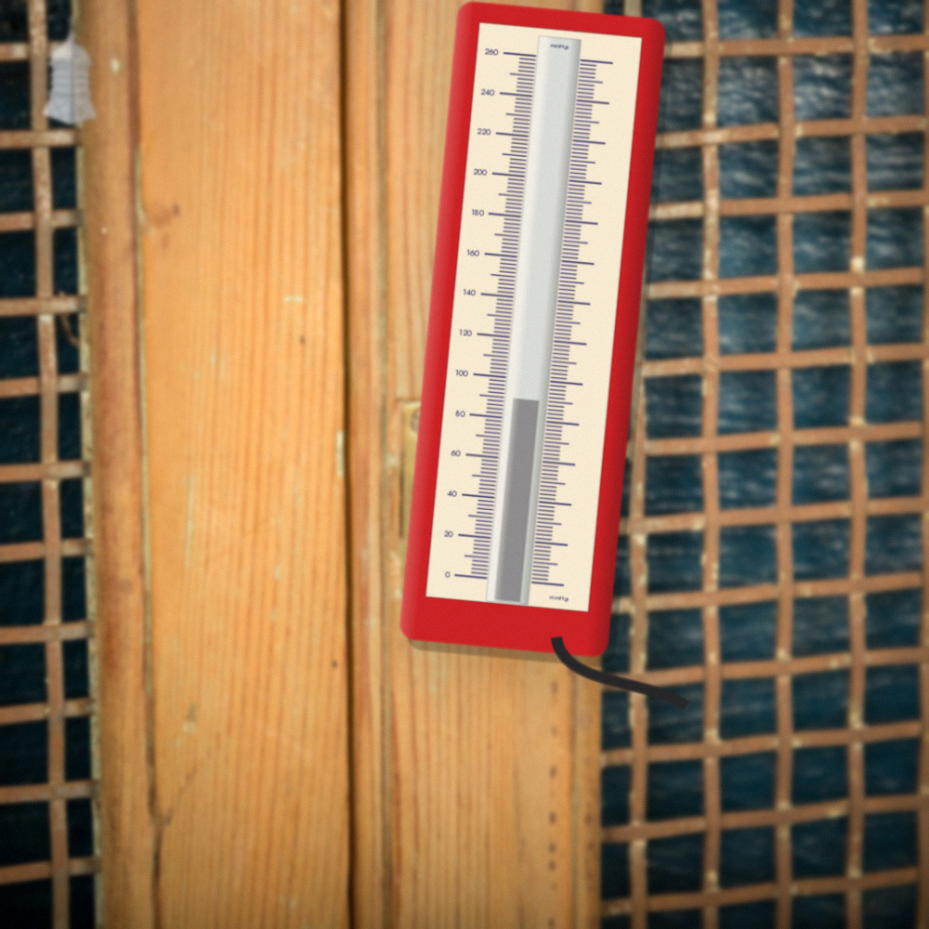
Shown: 90 mmHg
